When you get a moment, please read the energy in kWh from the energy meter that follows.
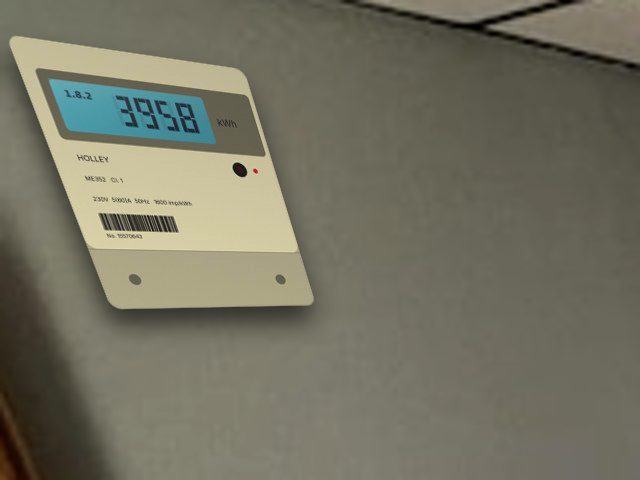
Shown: 3958 kWh
